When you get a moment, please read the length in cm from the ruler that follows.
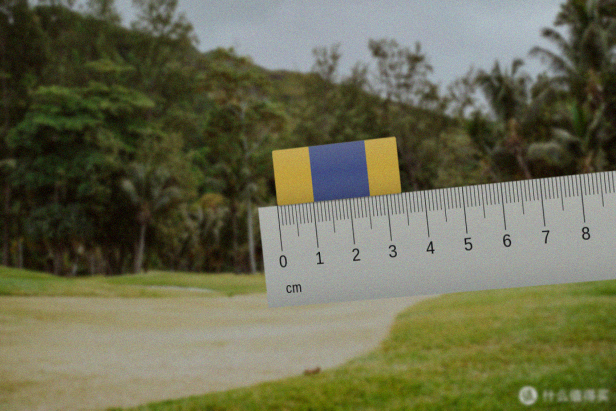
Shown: 3.4 cm
